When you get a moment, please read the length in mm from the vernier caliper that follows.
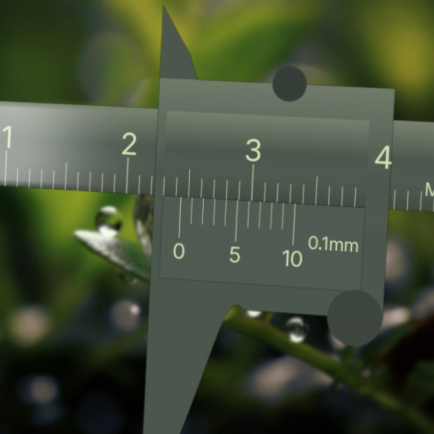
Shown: 24.4 mm
